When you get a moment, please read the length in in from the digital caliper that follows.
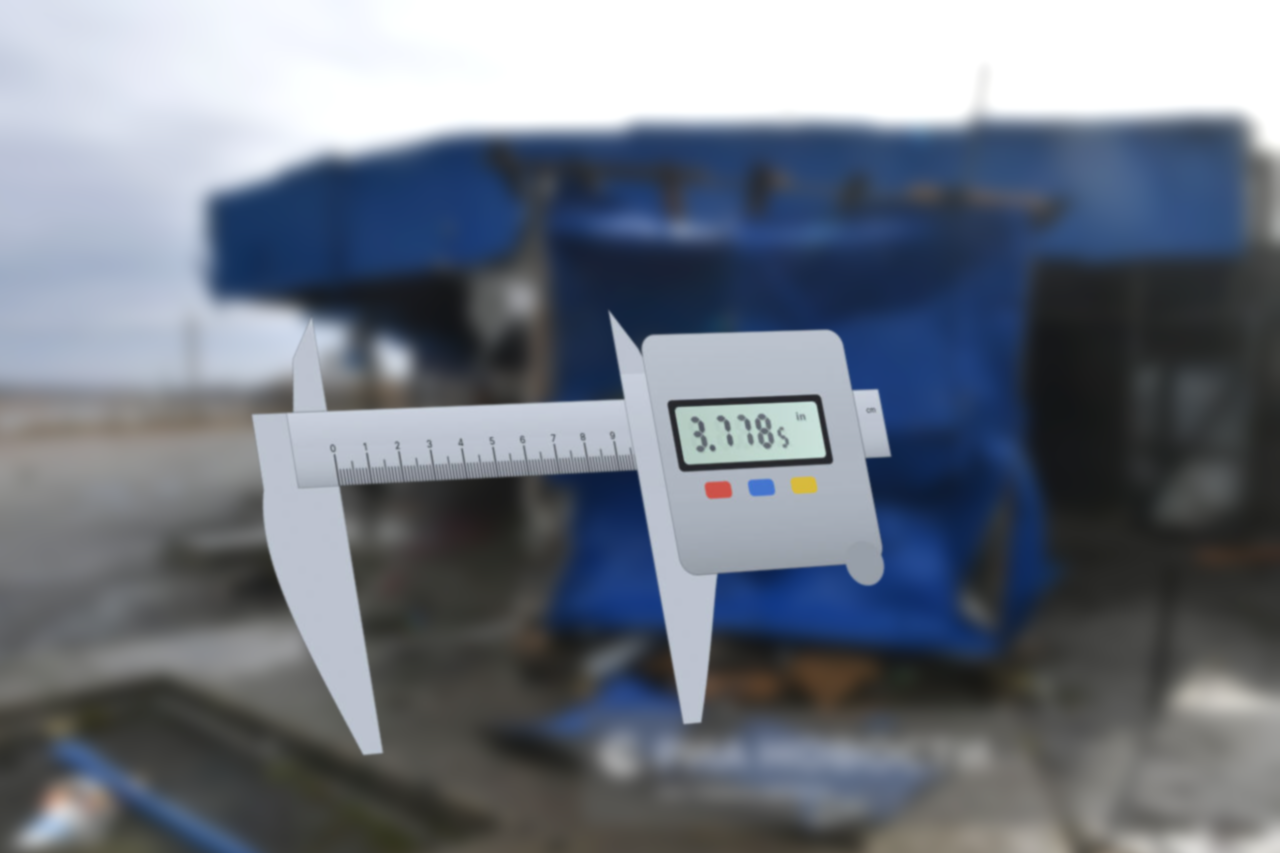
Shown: 3.7785 in
